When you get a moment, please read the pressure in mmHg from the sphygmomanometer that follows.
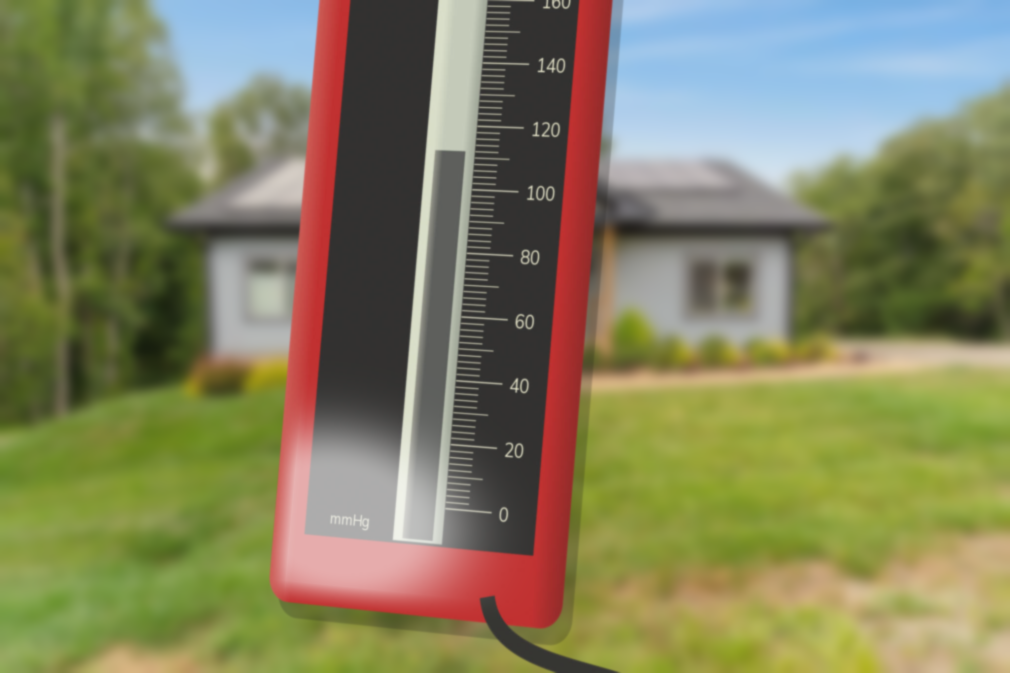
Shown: 112 mmHg
